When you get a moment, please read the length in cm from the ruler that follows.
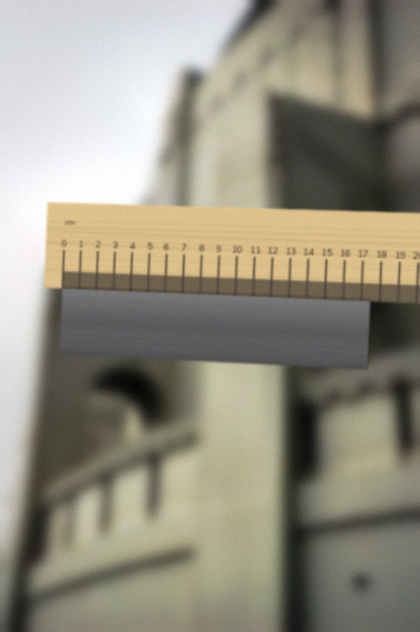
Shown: 17.5 cm
